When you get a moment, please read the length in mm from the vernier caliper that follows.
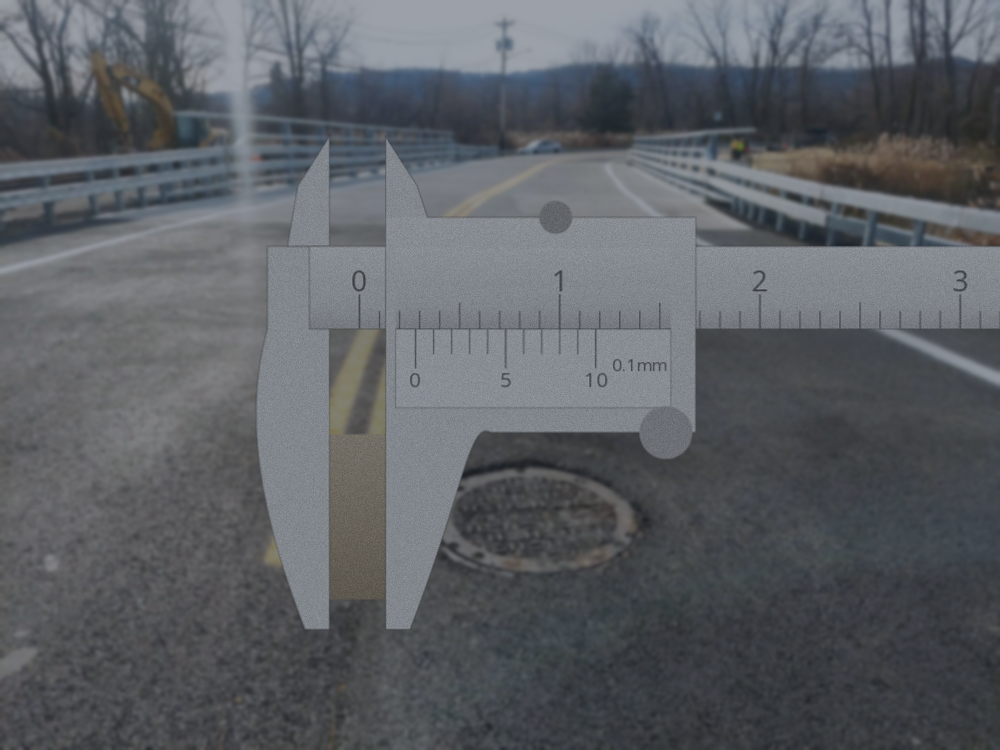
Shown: 2.8 mm
